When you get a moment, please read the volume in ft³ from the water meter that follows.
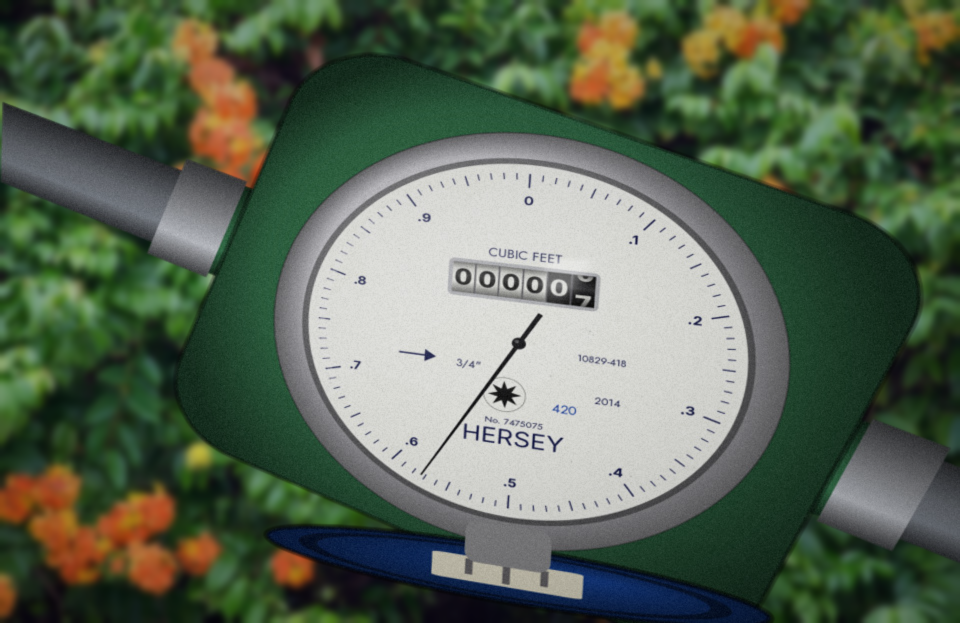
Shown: 6.57 ft³
